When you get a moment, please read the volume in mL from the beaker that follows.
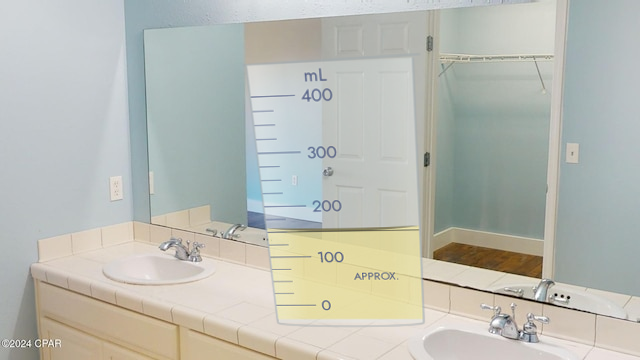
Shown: 150 mL
